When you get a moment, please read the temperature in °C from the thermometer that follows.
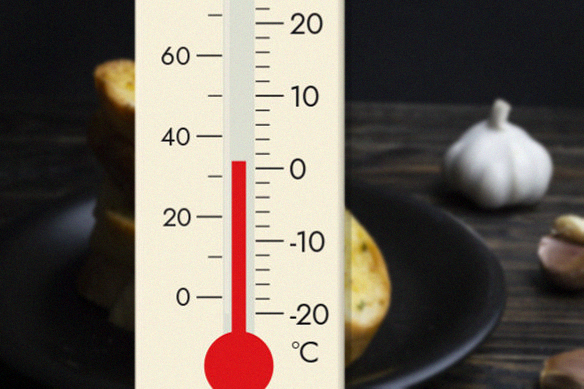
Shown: 1 °C
